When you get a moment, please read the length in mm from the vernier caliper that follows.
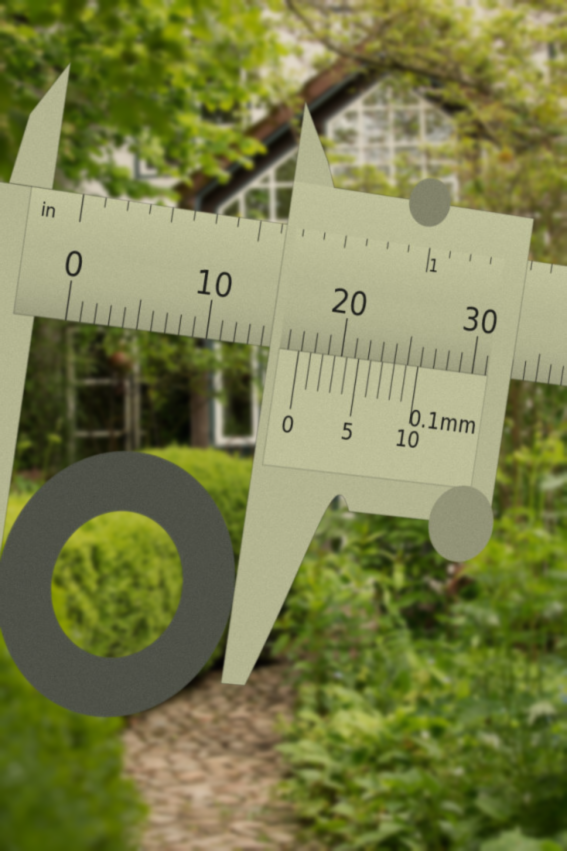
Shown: 16.8 mm
